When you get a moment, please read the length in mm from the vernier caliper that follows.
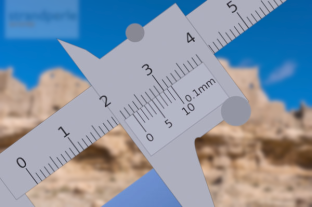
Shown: 22.6 mm
